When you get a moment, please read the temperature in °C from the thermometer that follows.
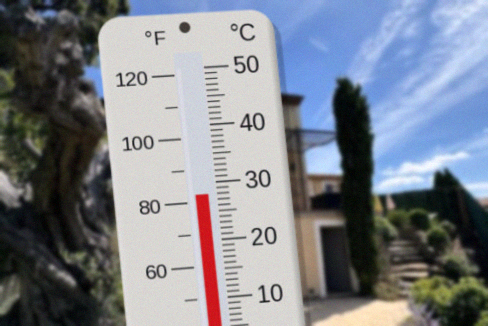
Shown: 28 °C
